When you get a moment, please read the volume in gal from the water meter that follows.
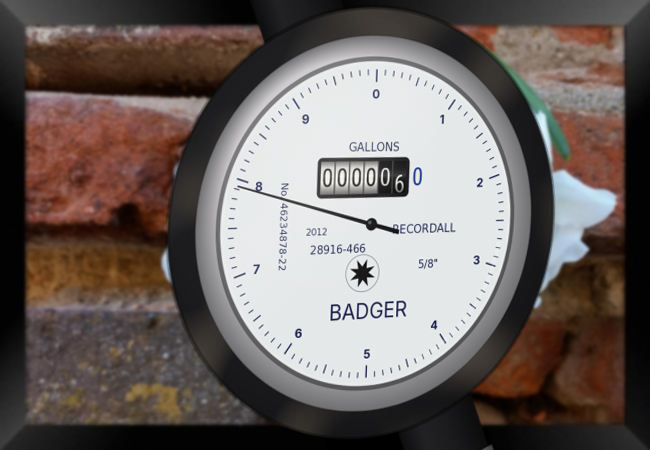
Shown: 57.9 gal
